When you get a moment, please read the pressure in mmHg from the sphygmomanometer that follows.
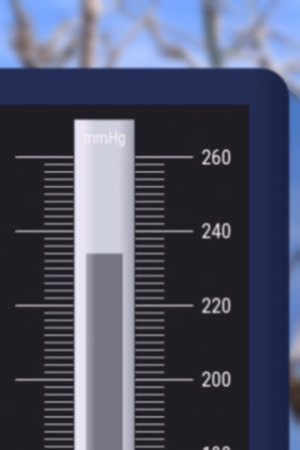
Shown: 234 mmHg
